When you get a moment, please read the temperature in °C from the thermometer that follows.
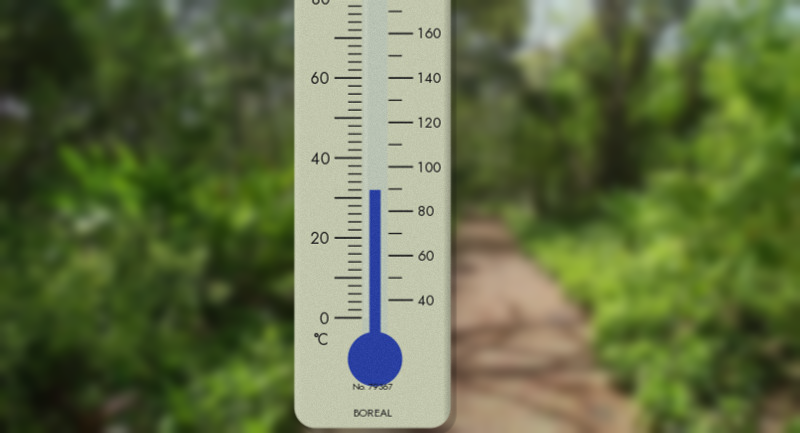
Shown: 32 °C
